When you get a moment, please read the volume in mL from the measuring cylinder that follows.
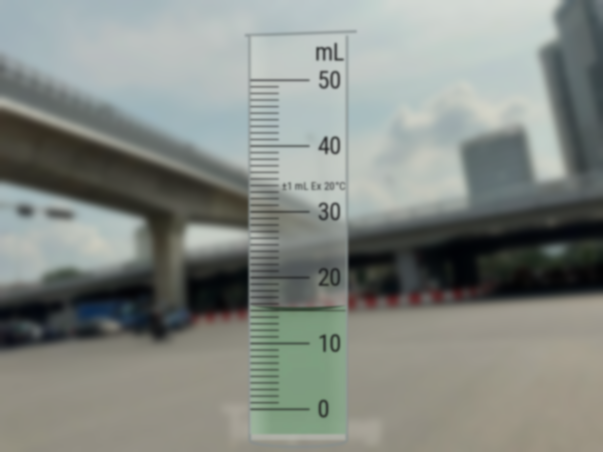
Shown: 15 mL
